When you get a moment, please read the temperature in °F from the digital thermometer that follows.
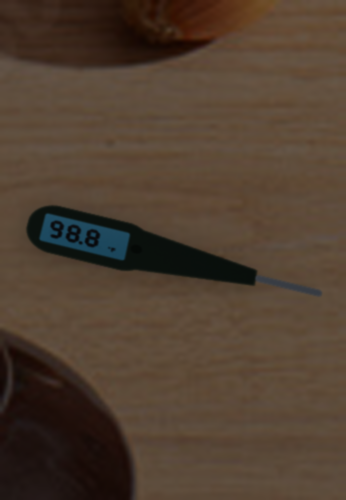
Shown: 98.8 °F
